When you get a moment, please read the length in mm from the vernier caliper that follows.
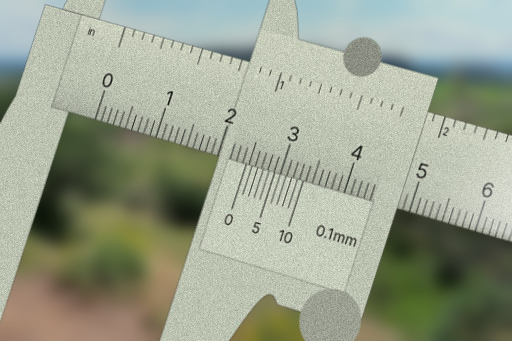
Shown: 24.6 mm
